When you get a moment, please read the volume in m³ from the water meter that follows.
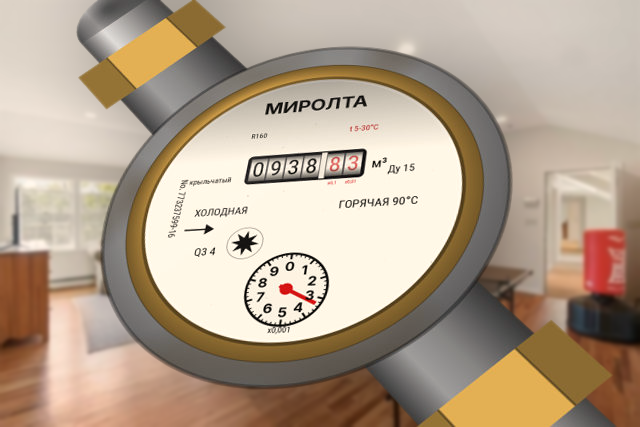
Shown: 938.833 m³
